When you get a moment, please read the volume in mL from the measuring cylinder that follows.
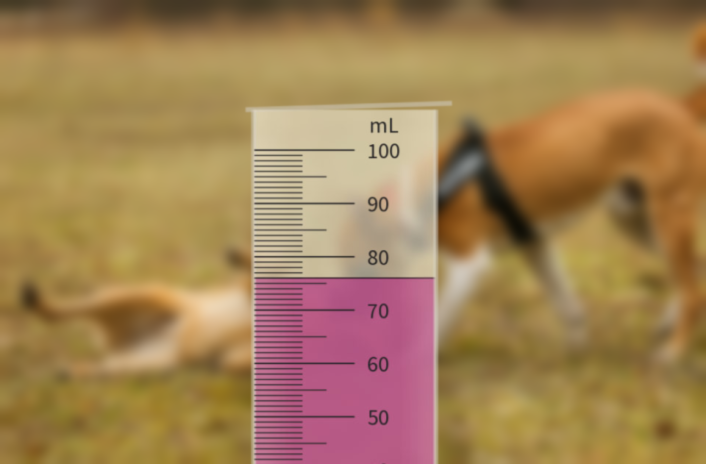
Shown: 76 mL
